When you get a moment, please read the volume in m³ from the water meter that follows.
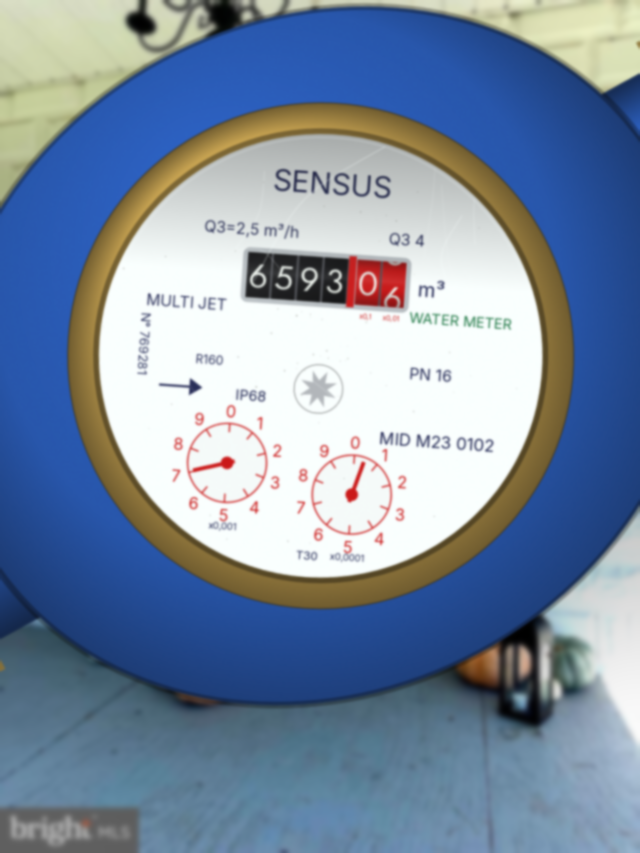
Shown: 6593.0570 m³
